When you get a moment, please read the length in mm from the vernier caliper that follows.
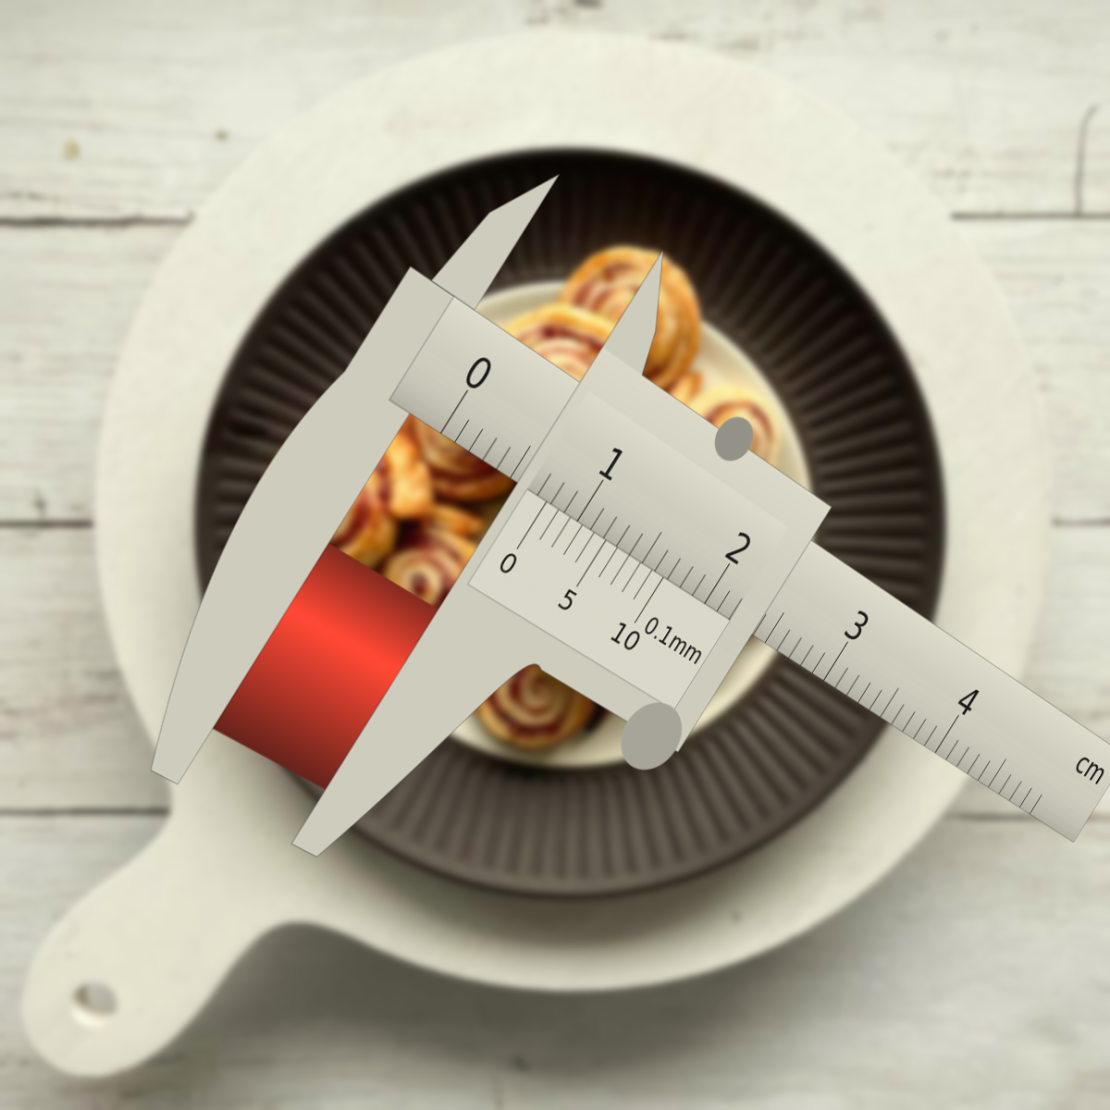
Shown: 7.7 mm
